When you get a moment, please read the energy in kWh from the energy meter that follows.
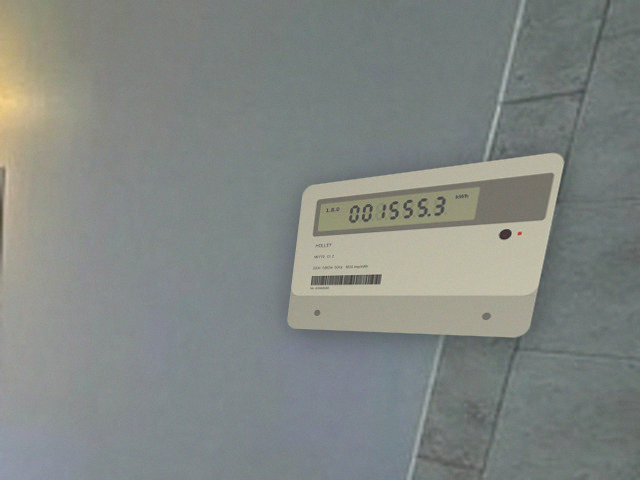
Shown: 1555.3 kWh
